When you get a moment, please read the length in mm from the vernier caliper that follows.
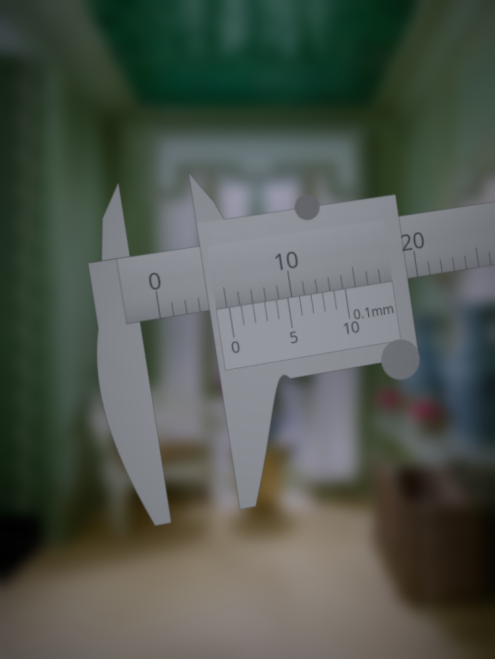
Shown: 5.2 mm
